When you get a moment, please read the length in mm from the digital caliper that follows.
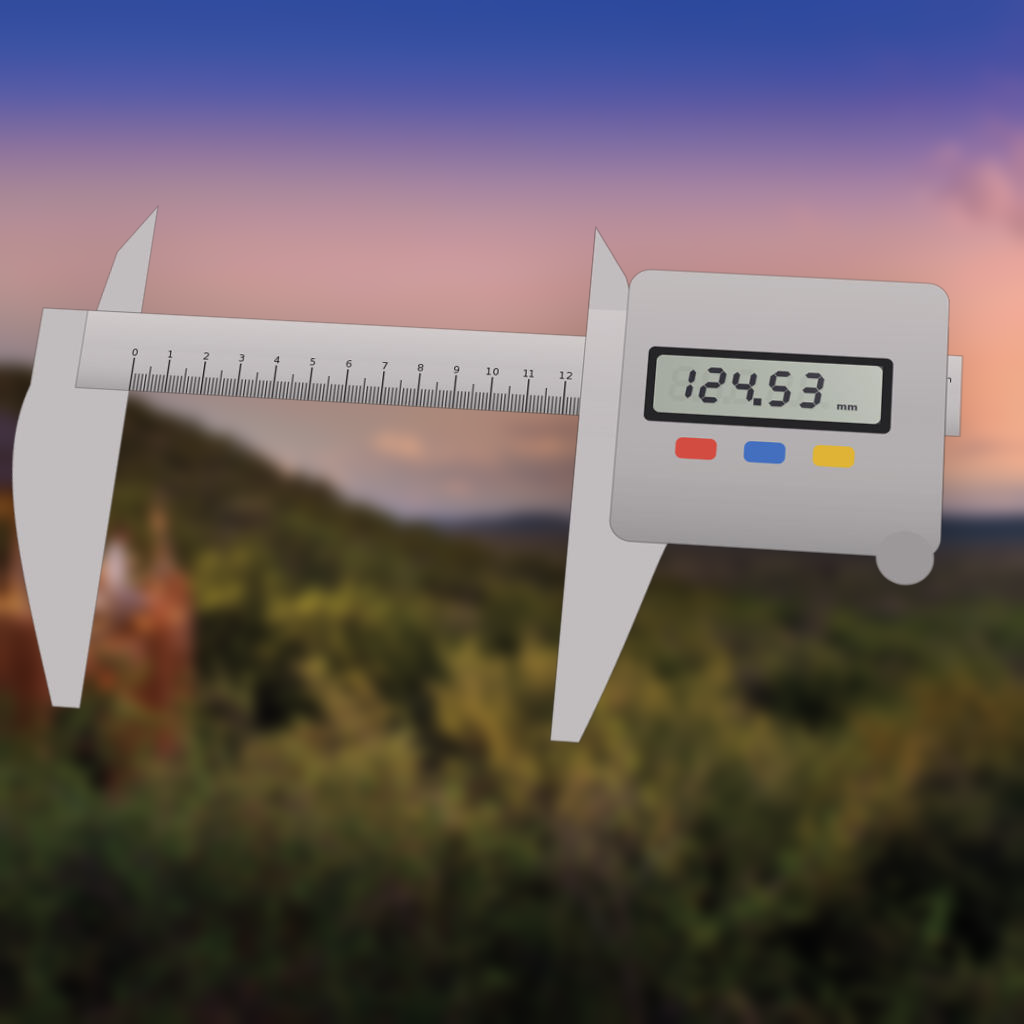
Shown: 124.53 mm
